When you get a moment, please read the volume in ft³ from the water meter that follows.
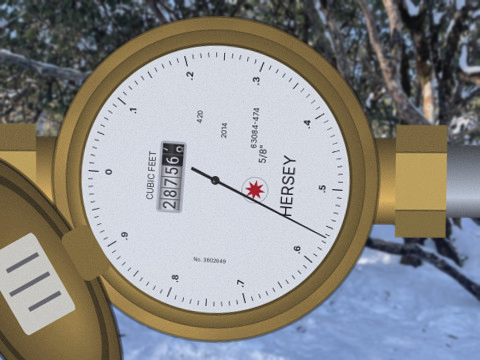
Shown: 287567.56 ft³
